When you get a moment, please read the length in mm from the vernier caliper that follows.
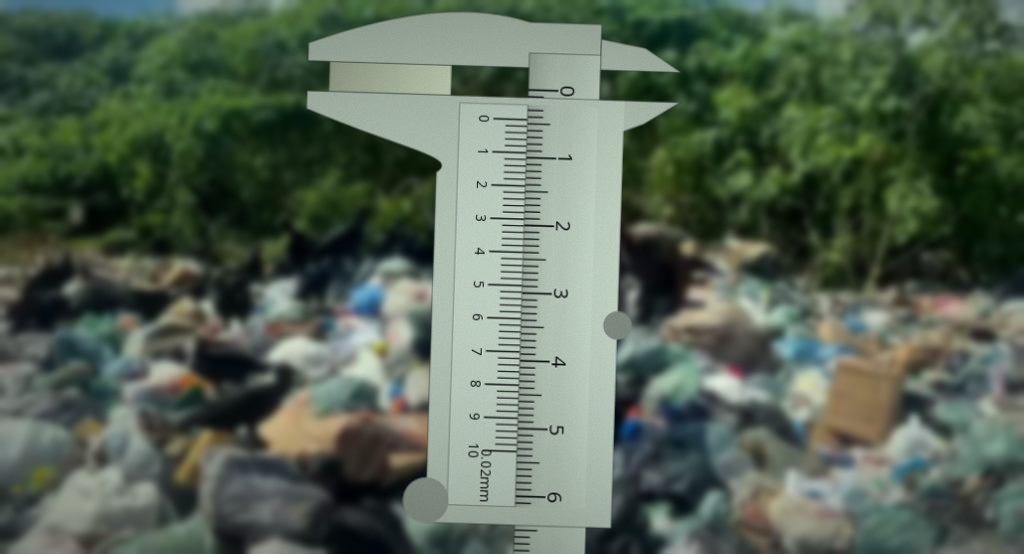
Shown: 4.4 mm
